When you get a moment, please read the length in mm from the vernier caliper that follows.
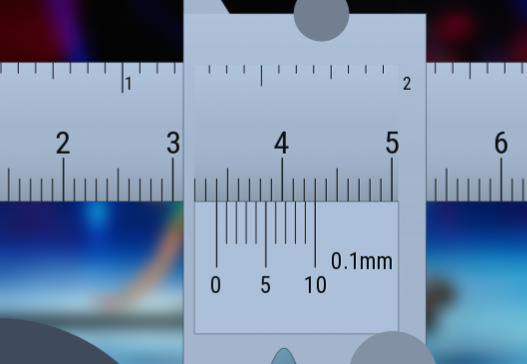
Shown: 34.0 mm
